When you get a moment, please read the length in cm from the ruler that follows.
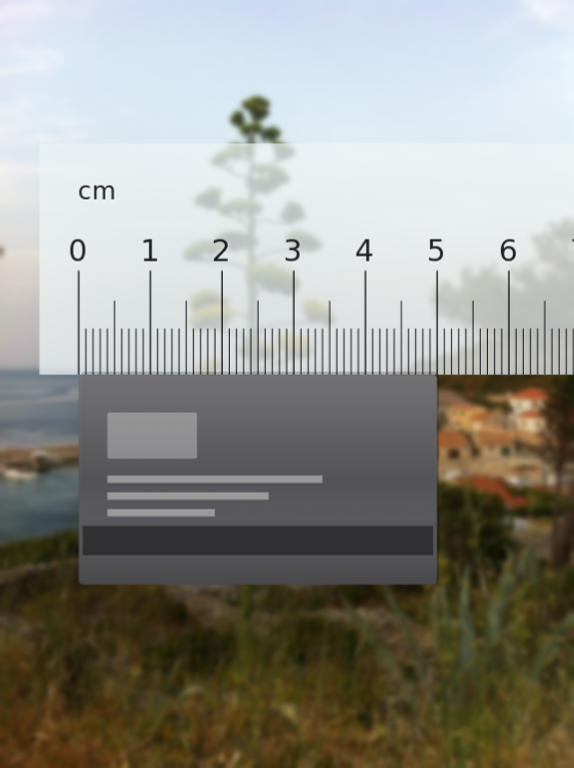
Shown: 5 cm
